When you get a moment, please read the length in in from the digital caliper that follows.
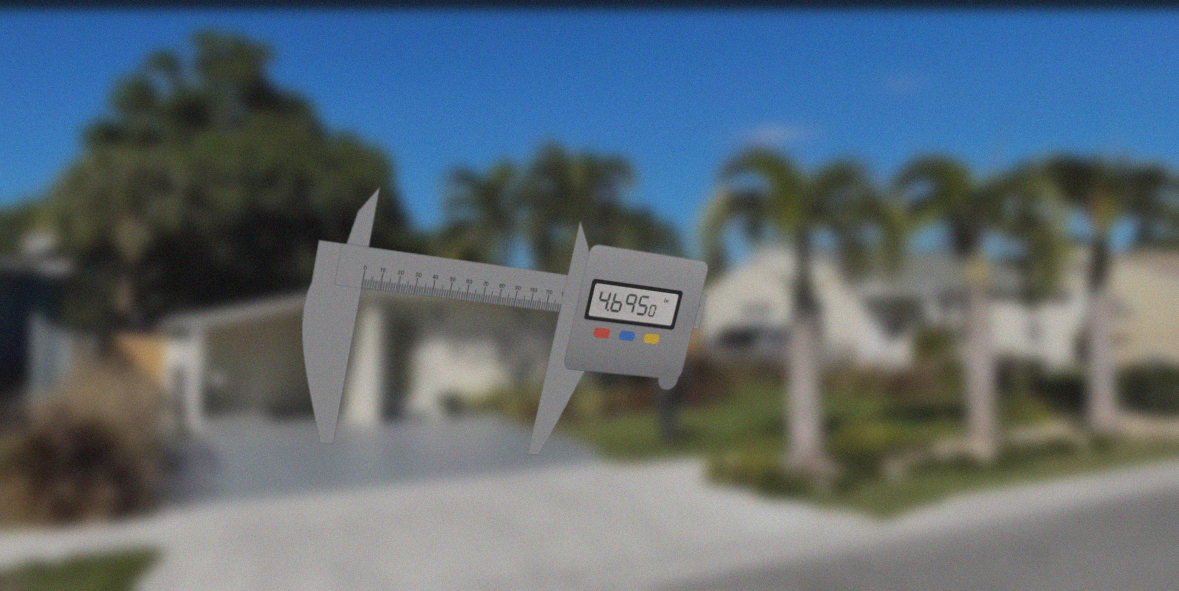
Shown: 4.6950 in
